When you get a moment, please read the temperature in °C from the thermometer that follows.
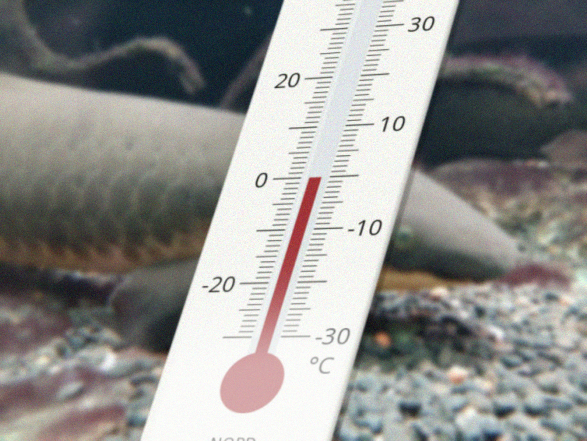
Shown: 0 °C
